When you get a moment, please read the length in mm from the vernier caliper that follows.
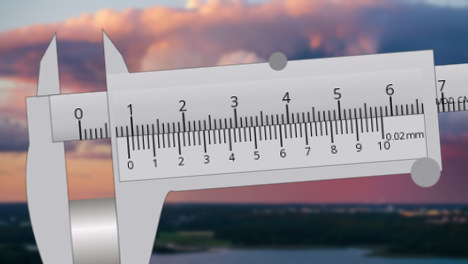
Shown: 9.0 mm
